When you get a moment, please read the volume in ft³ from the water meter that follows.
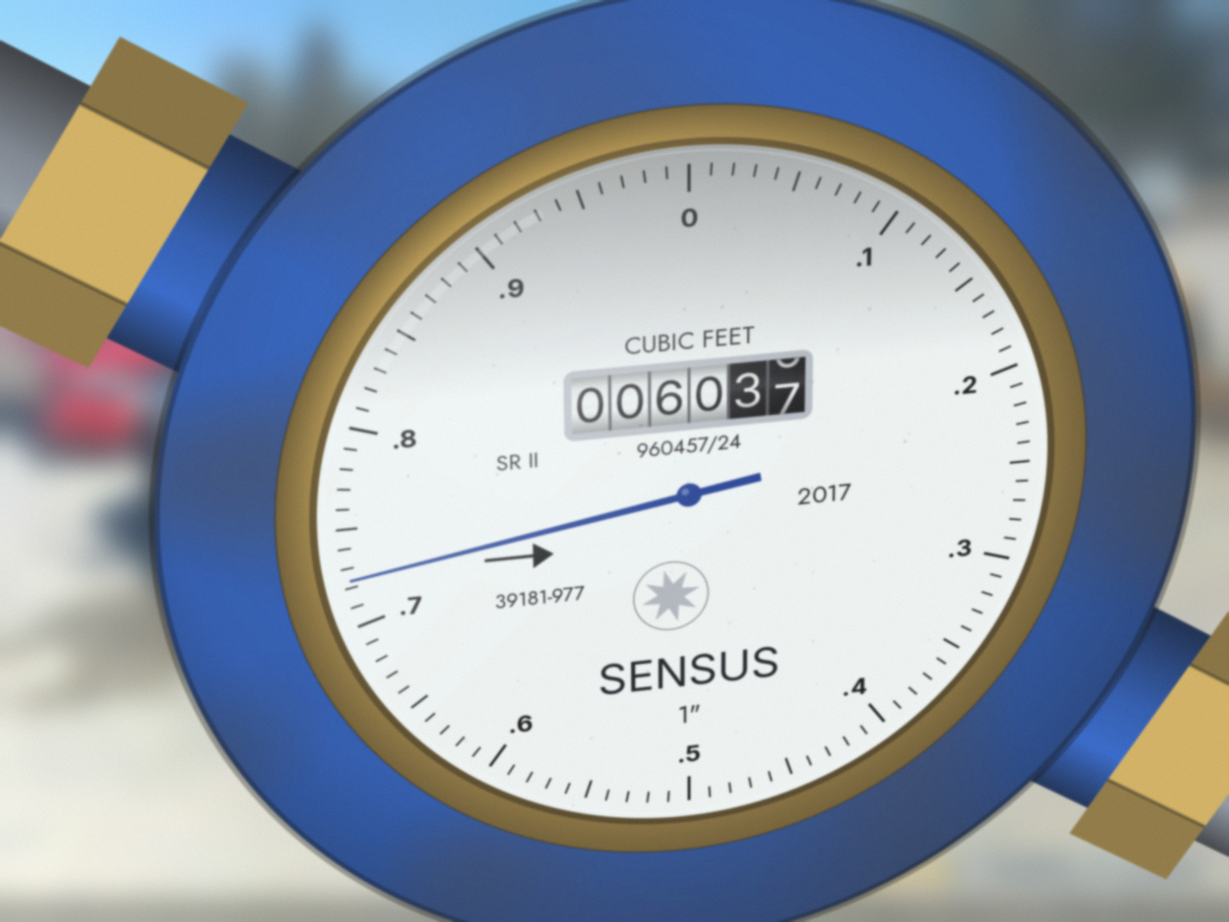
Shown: 6036.72 ft³
